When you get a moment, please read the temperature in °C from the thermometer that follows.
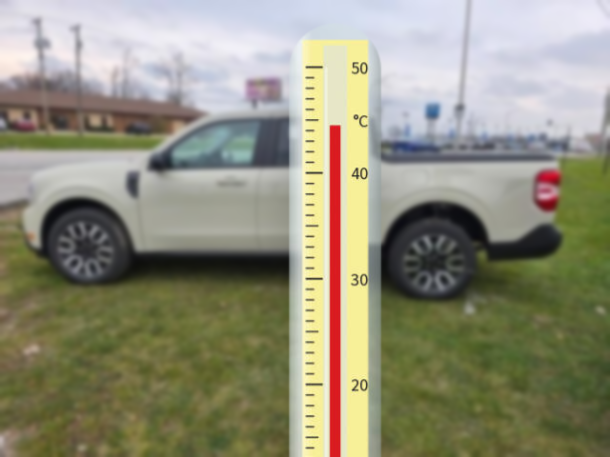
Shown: 44.5 °C
